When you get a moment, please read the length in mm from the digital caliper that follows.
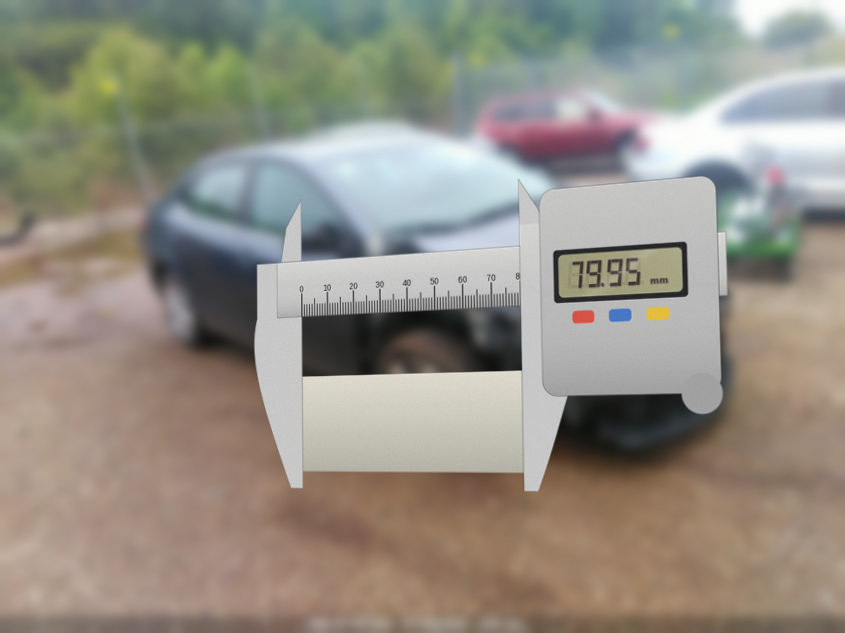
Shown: 79.95 mm
